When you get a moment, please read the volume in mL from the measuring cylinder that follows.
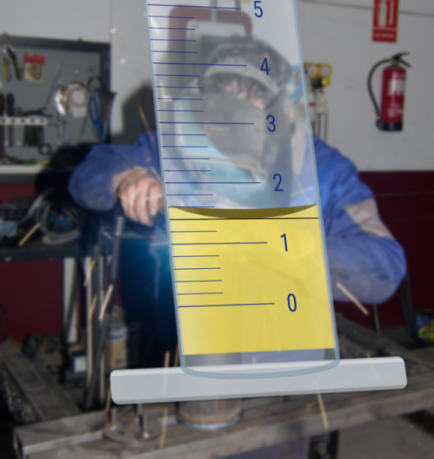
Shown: 1.4 mL
